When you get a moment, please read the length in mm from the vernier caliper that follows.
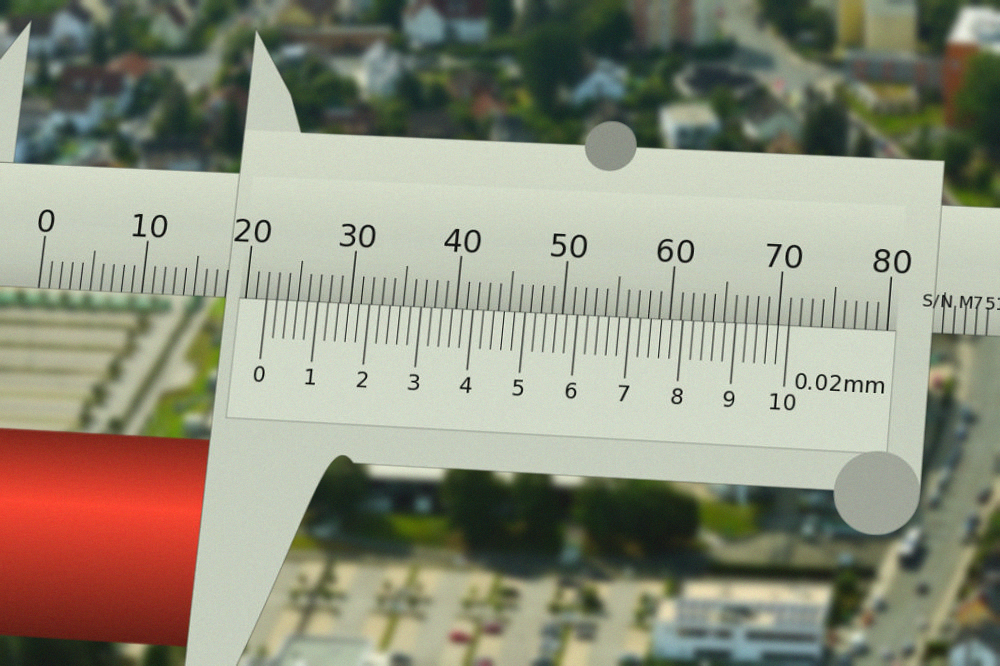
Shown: 22.0 mm
